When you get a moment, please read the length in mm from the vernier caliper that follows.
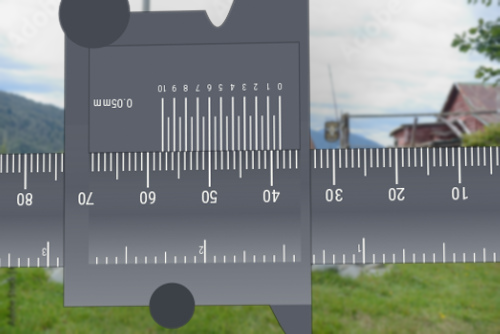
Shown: 38.6 mm
